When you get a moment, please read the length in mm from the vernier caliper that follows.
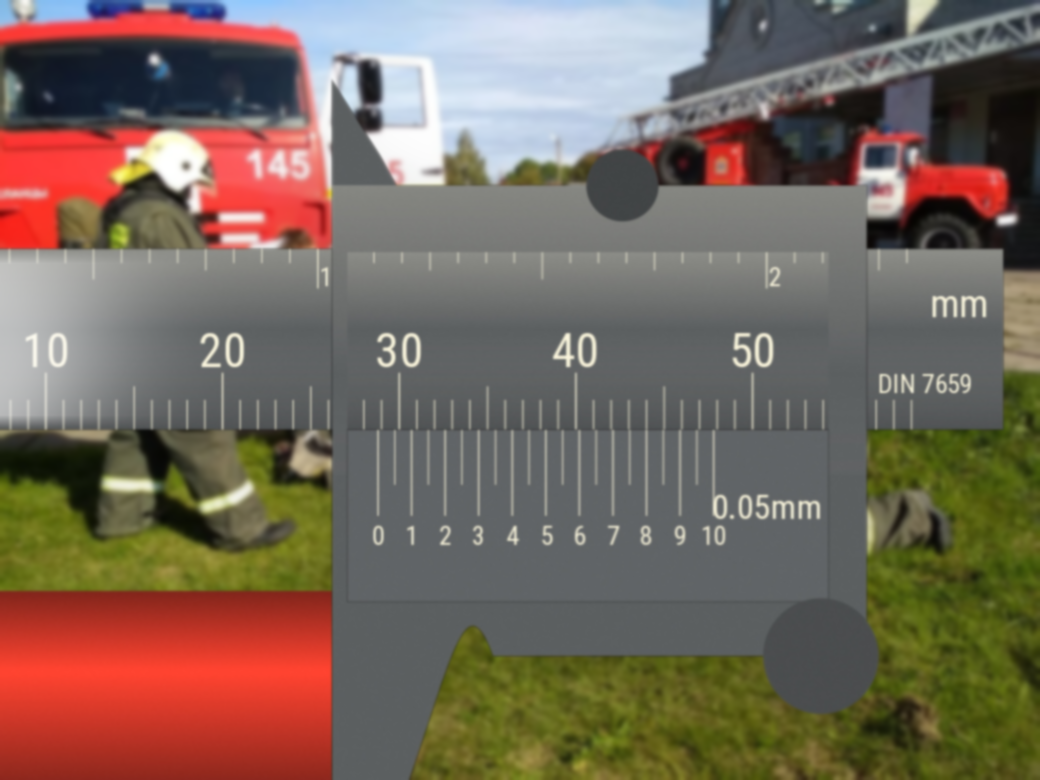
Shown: 28.8 mm
